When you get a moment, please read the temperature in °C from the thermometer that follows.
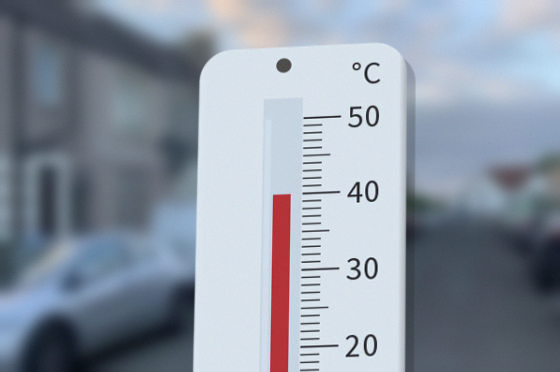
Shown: 40 °C
